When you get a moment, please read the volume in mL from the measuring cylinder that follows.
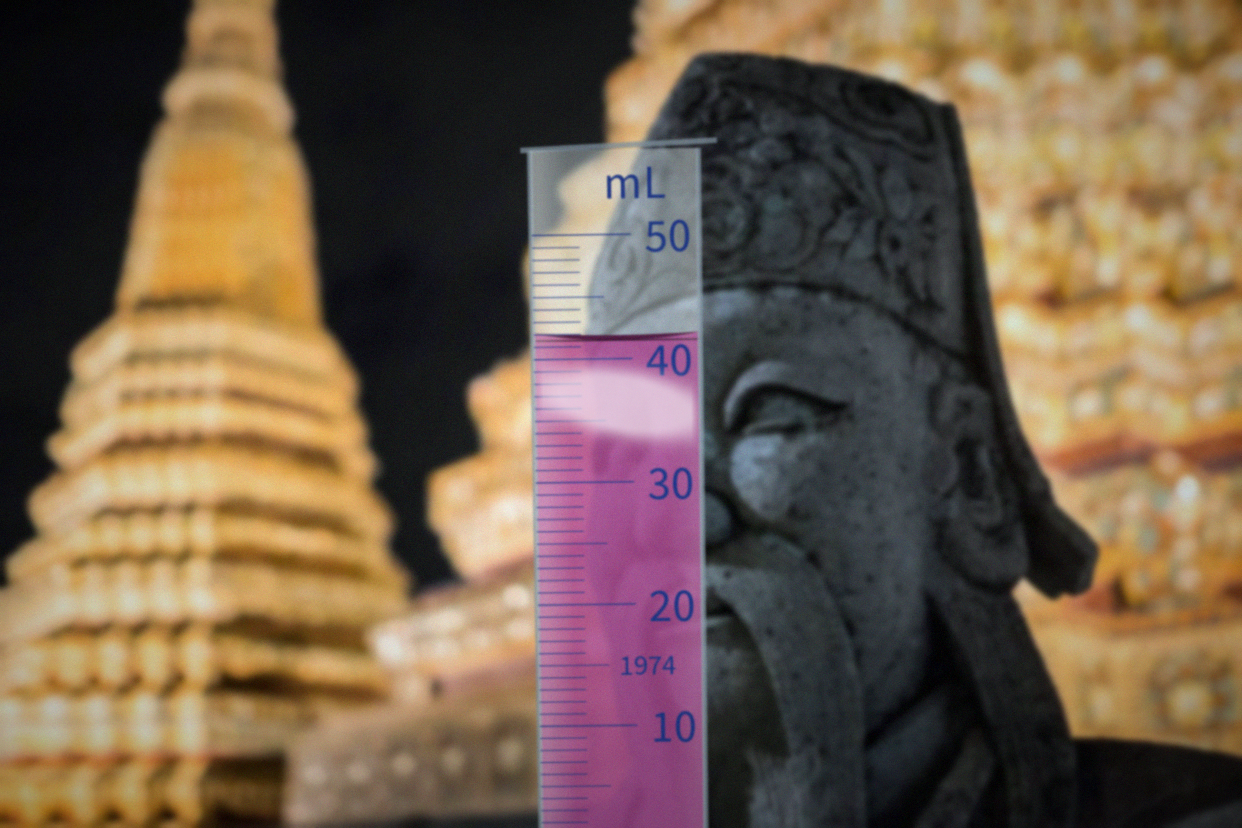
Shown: 41.5 mL
